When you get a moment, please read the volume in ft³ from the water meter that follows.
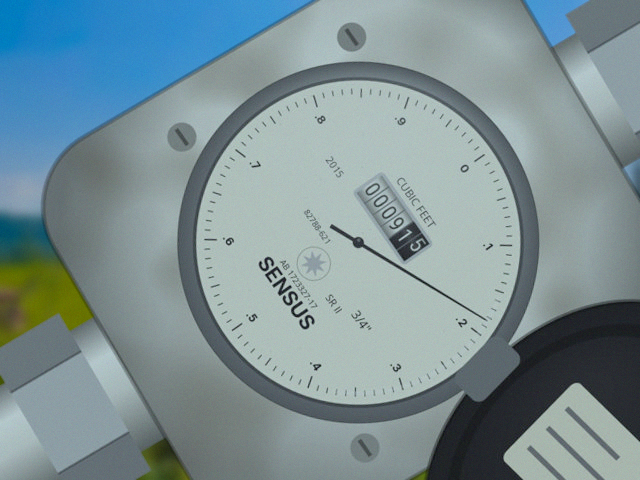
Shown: 915.18 ft³
